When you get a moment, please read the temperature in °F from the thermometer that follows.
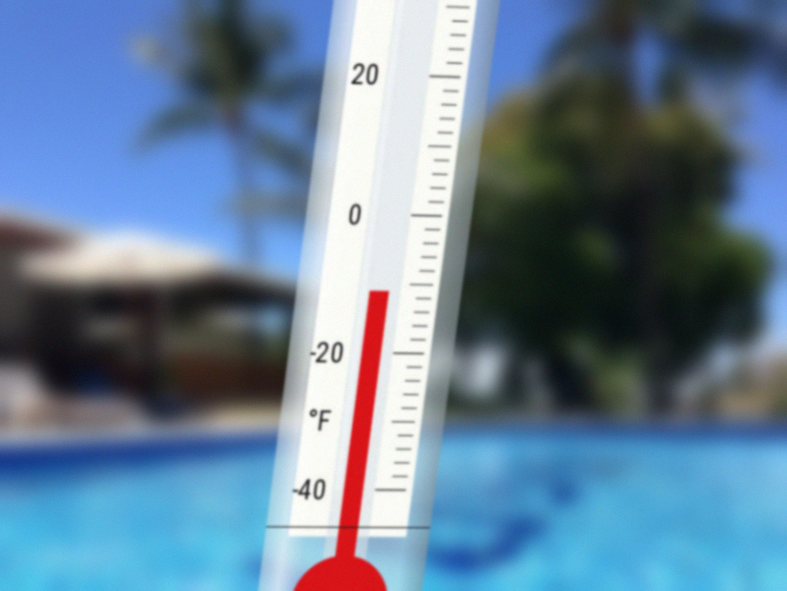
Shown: -11 °F
